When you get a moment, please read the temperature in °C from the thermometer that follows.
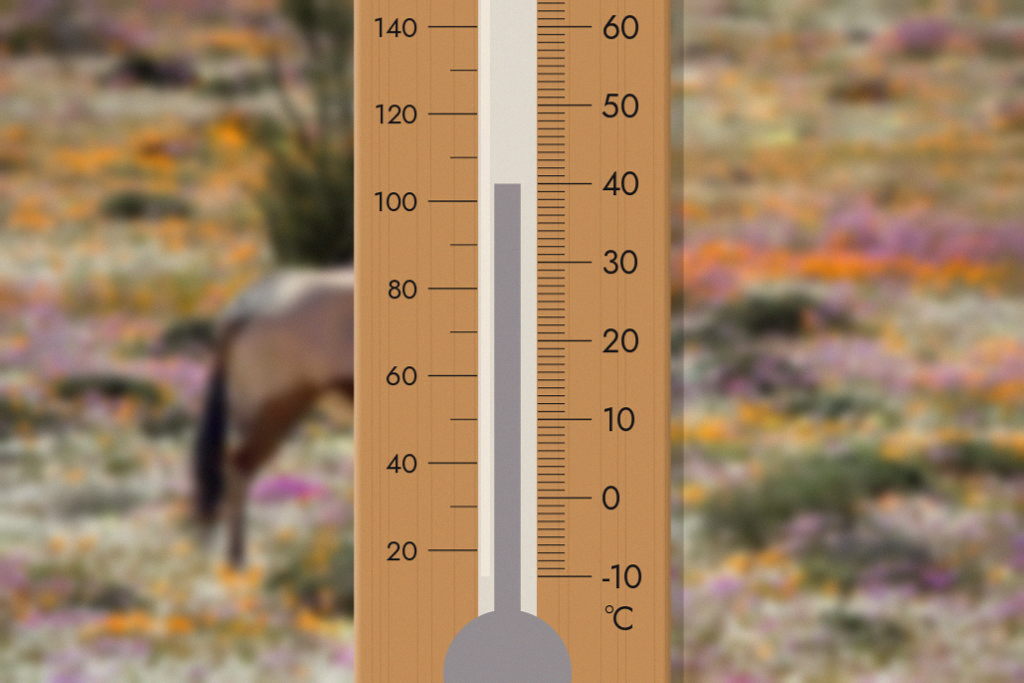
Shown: 40 °C
